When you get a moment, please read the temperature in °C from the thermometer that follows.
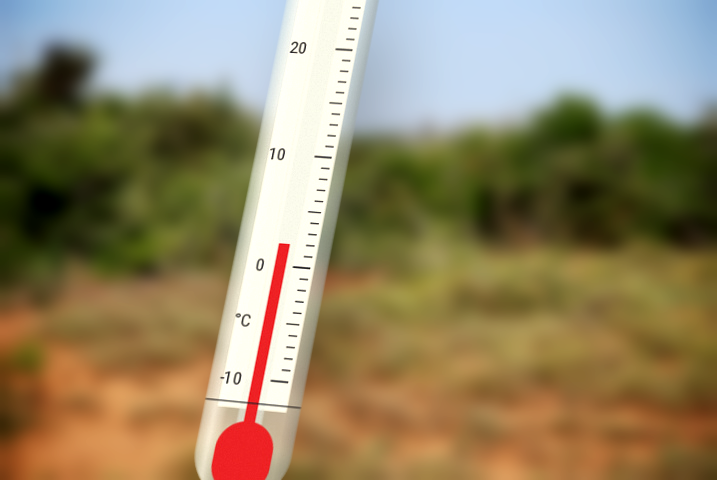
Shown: 2 °C
